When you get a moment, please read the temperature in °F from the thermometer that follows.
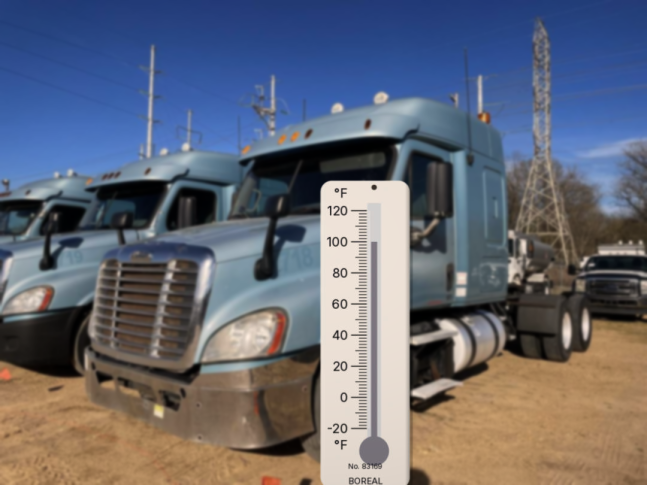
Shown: 100 °F
